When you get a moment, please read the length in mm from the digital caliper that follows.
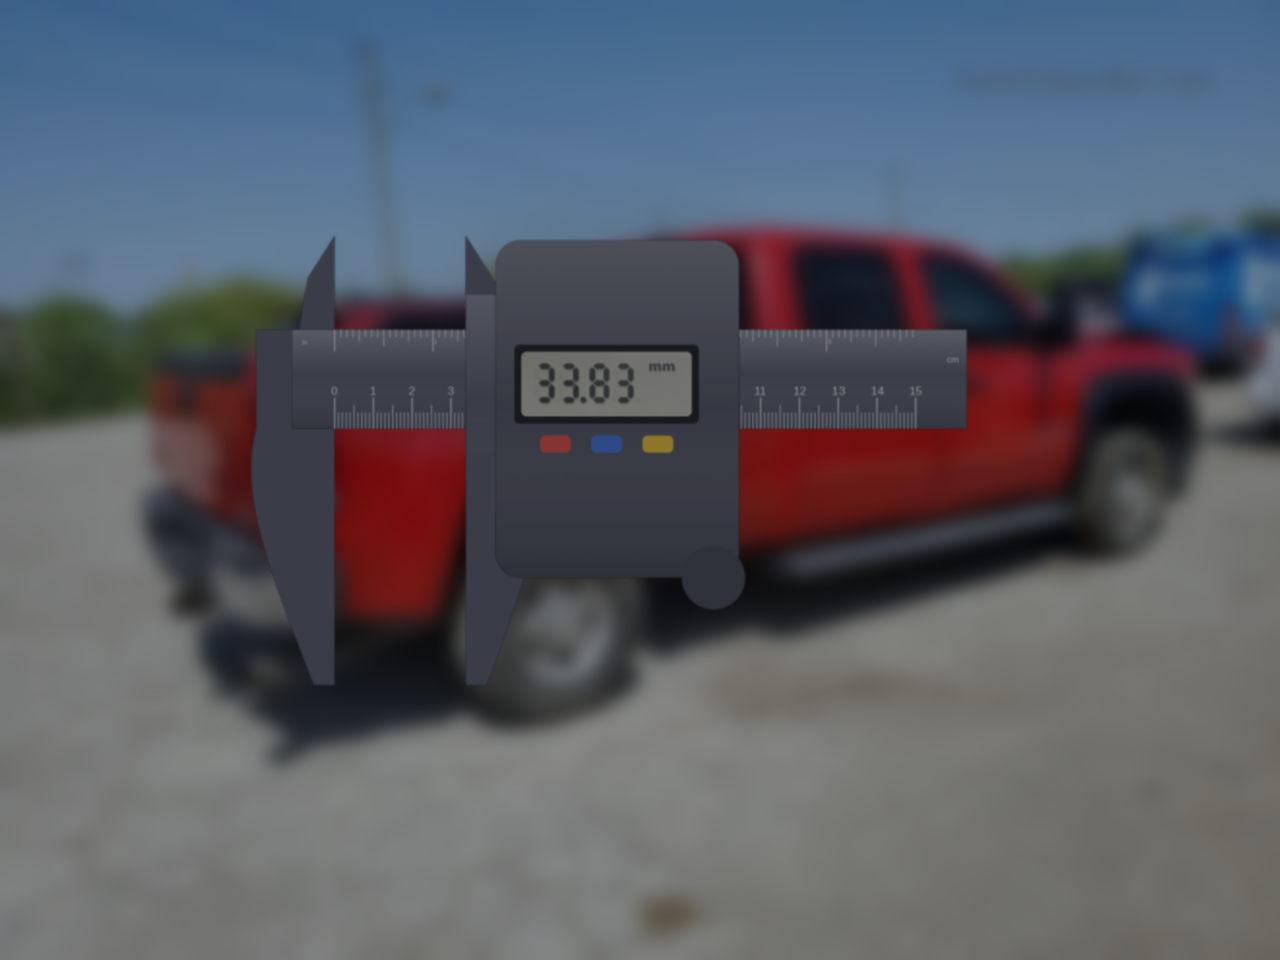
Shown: 33.83 mm
